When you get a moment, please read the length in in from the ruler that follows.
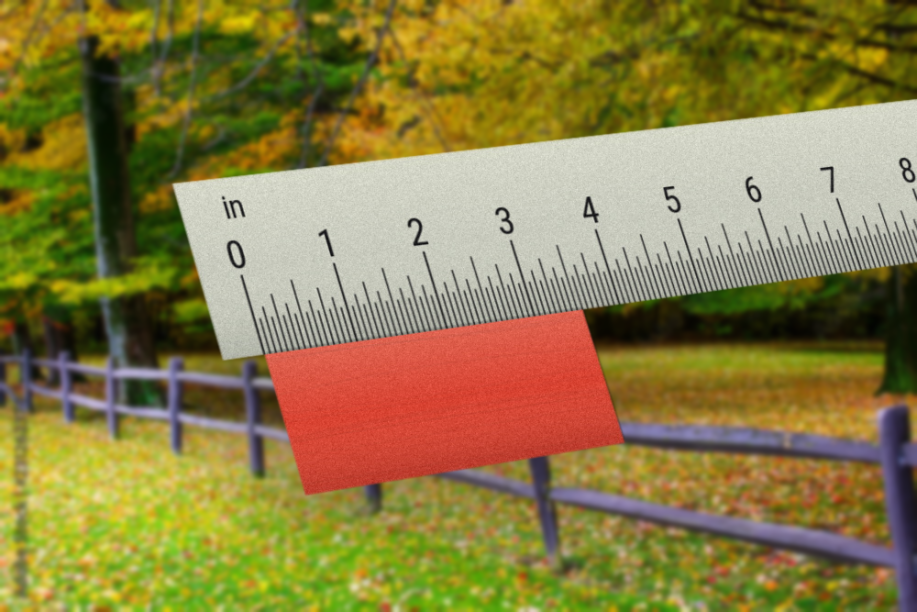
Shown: 3.5625 in
